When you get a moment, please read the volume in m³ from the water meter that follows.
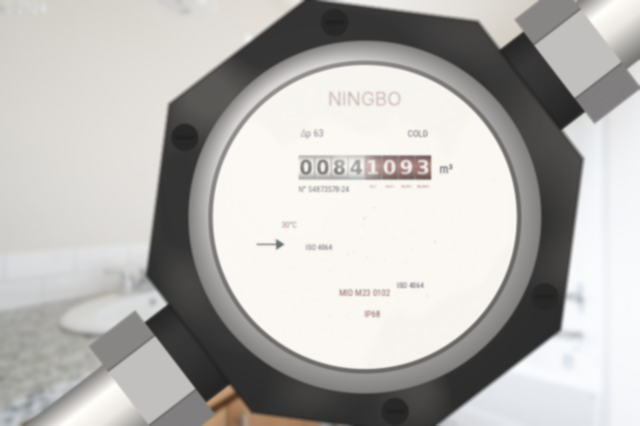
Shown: 84.1093 m³
